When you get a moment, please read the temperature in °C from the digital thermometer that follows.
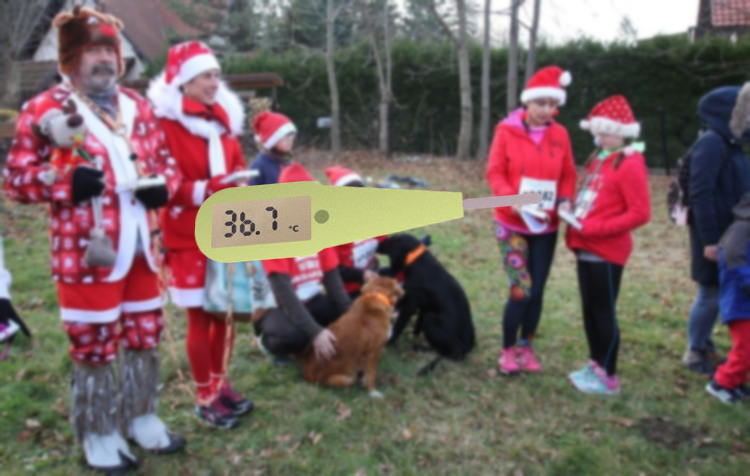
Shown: 36.7 °C
